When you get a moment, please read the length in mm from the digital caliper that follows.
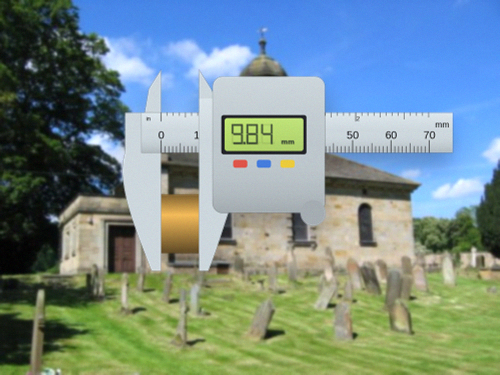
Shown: 9.84 mm
